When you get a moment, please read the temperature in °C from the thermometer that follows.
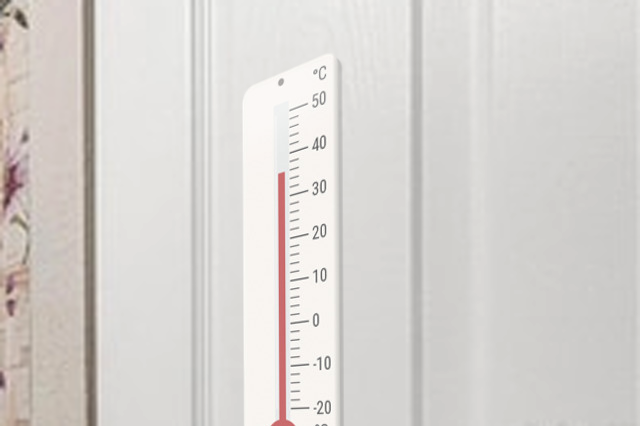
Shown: 36 °C
